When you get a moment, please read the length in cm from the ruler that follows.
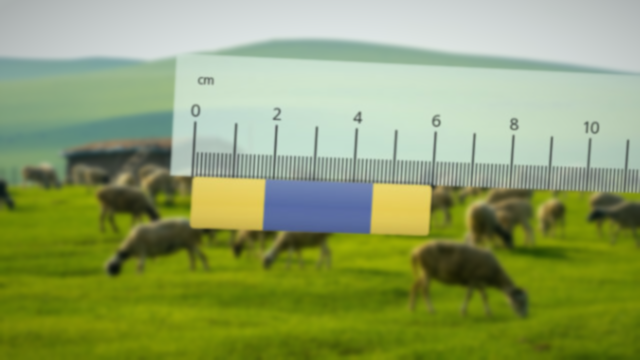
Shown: 6 cm
